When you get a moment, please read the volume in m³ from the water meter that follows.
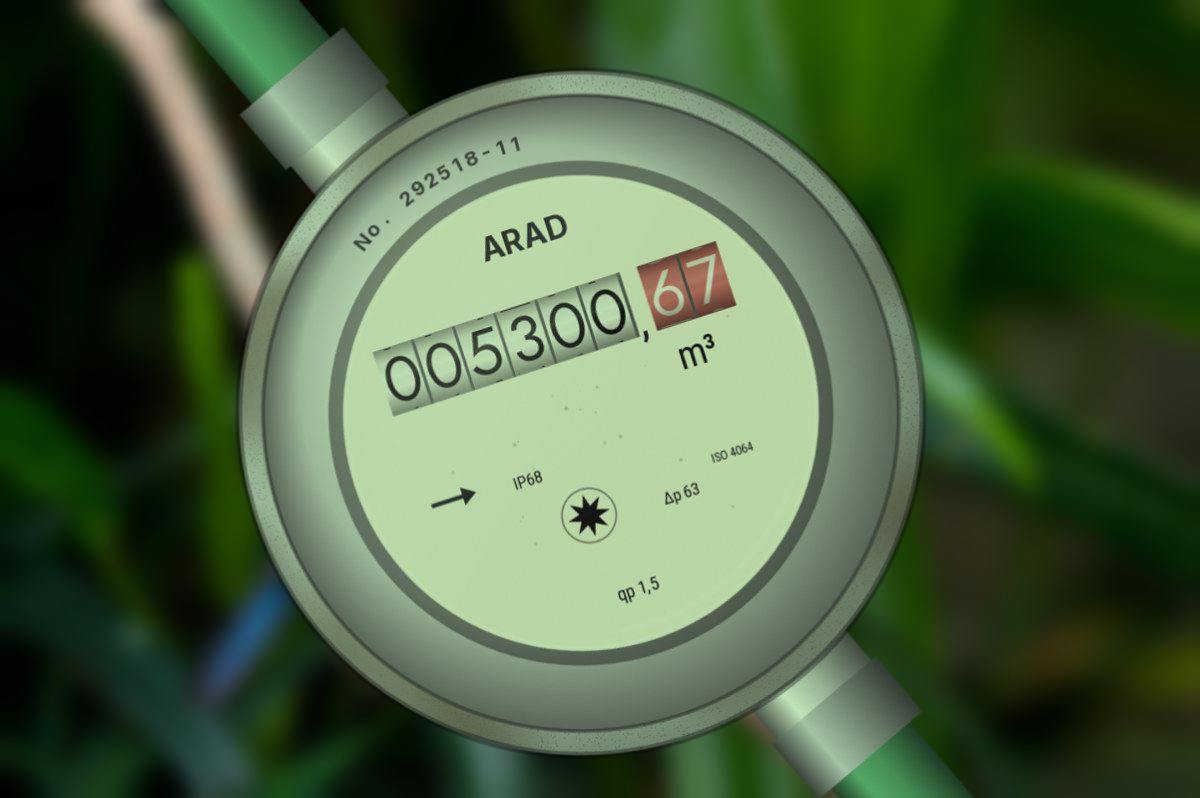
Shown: 5300.67 m³
